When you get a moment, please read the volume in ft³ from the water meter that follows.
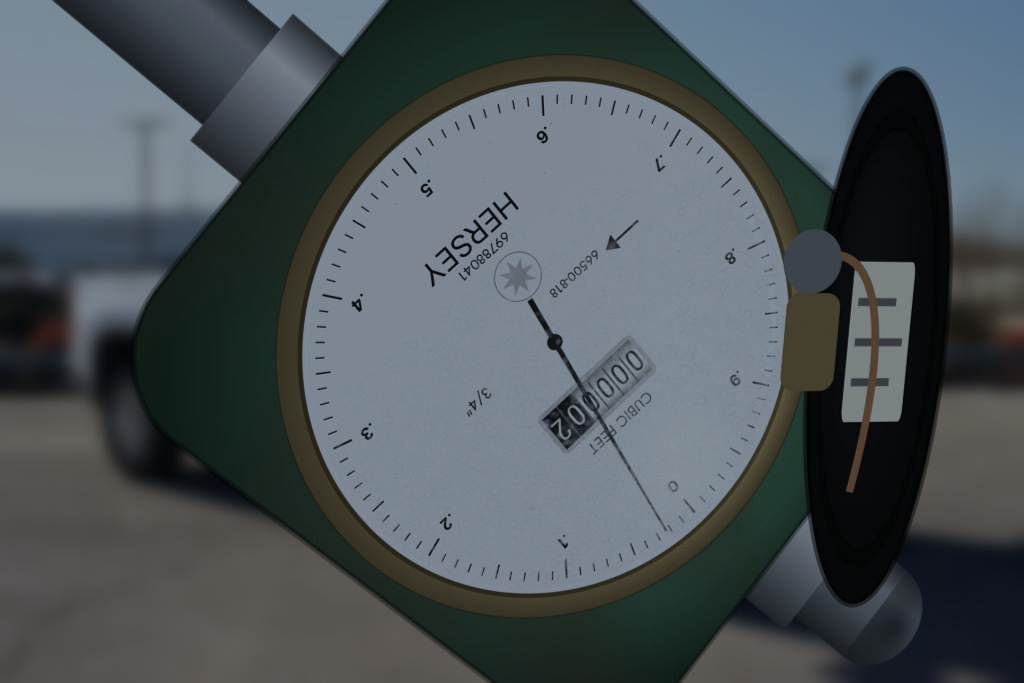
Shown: 2.02 ft³
